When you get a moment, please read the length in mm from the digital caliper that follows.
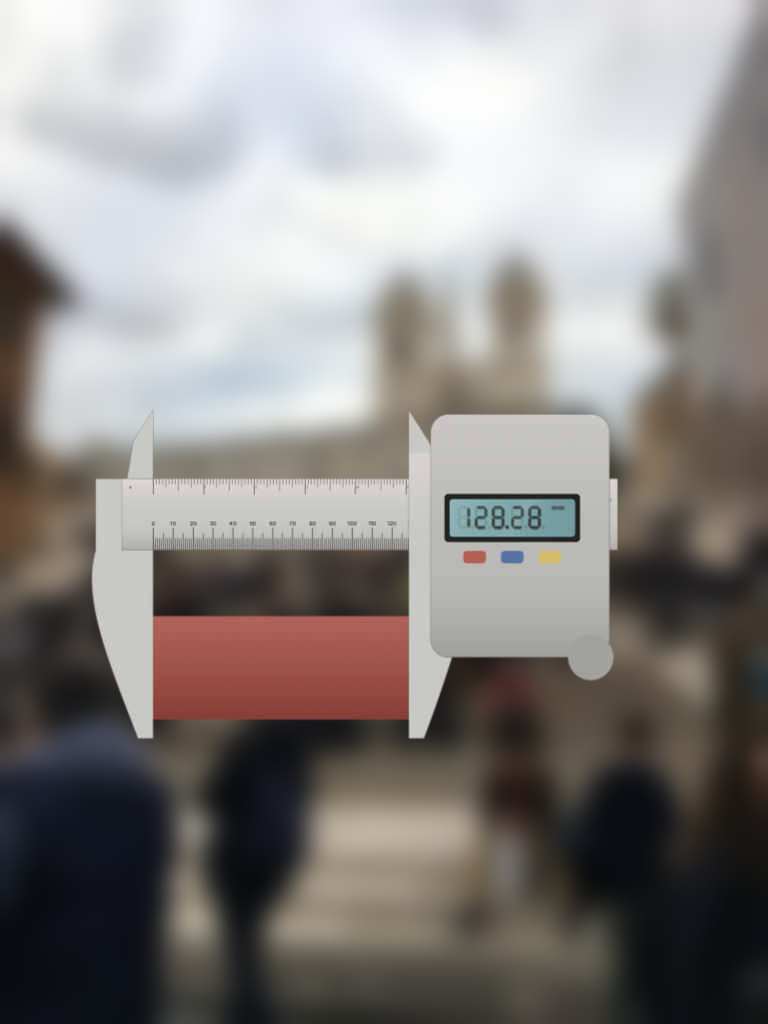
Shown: 128.28 mm
